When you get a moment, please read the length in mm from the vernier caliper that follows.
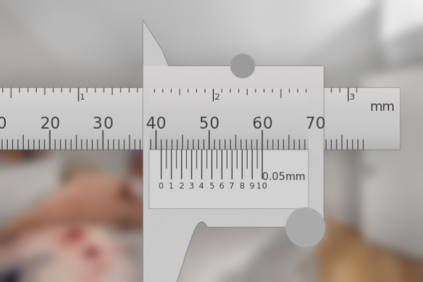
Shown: 41.0 mm
